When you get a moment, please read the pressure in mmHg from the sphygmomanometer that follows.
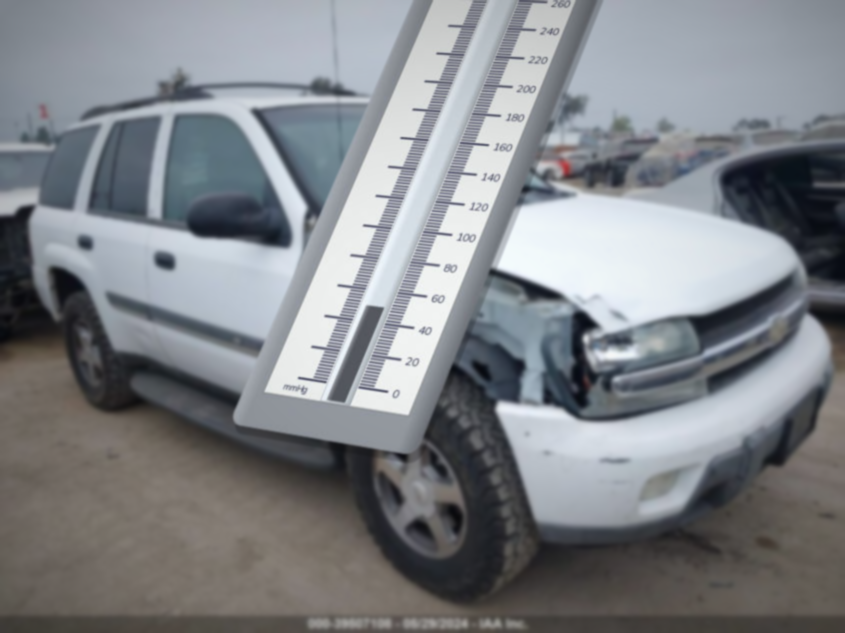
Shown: 50 mmHg
